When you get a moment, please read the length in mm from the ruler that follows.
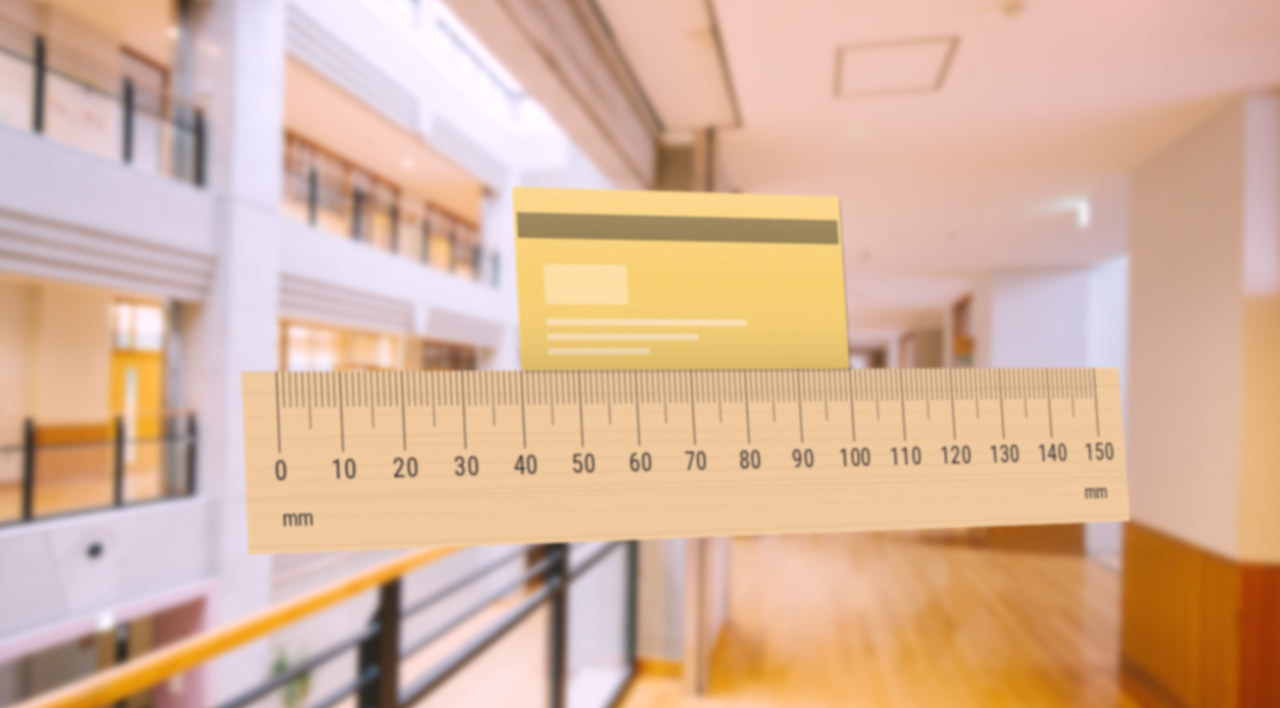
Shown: 60 mm
